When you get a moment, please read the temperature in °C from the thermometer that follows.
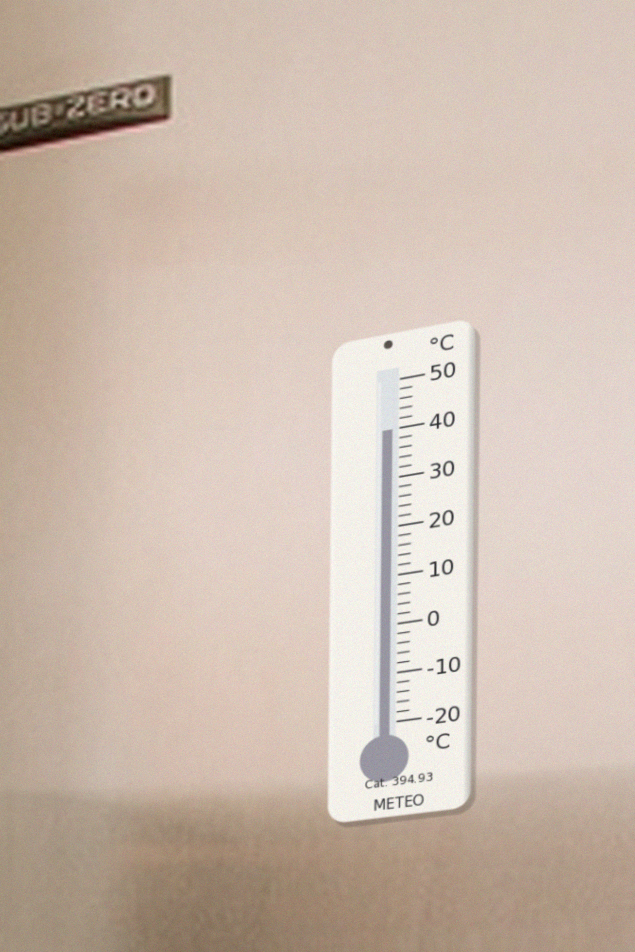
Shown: 40 °C
